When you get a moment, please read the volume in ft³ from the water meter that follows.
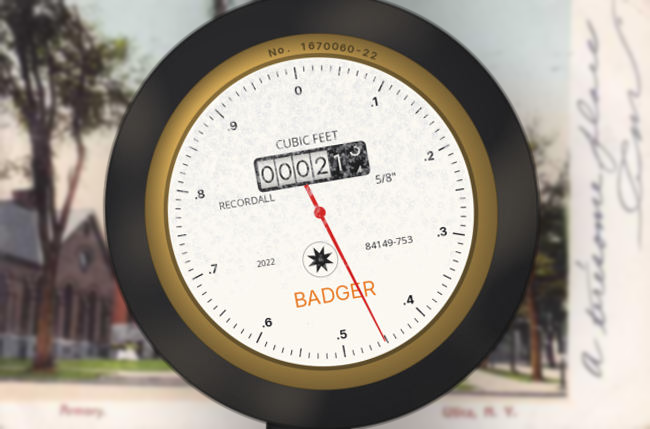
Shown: 213.45 ft³
